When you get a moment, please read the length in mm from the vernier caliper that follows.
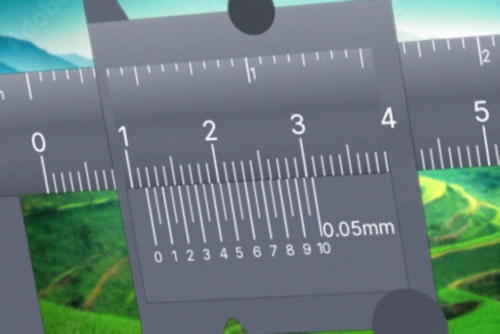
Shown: 11.6 mm
